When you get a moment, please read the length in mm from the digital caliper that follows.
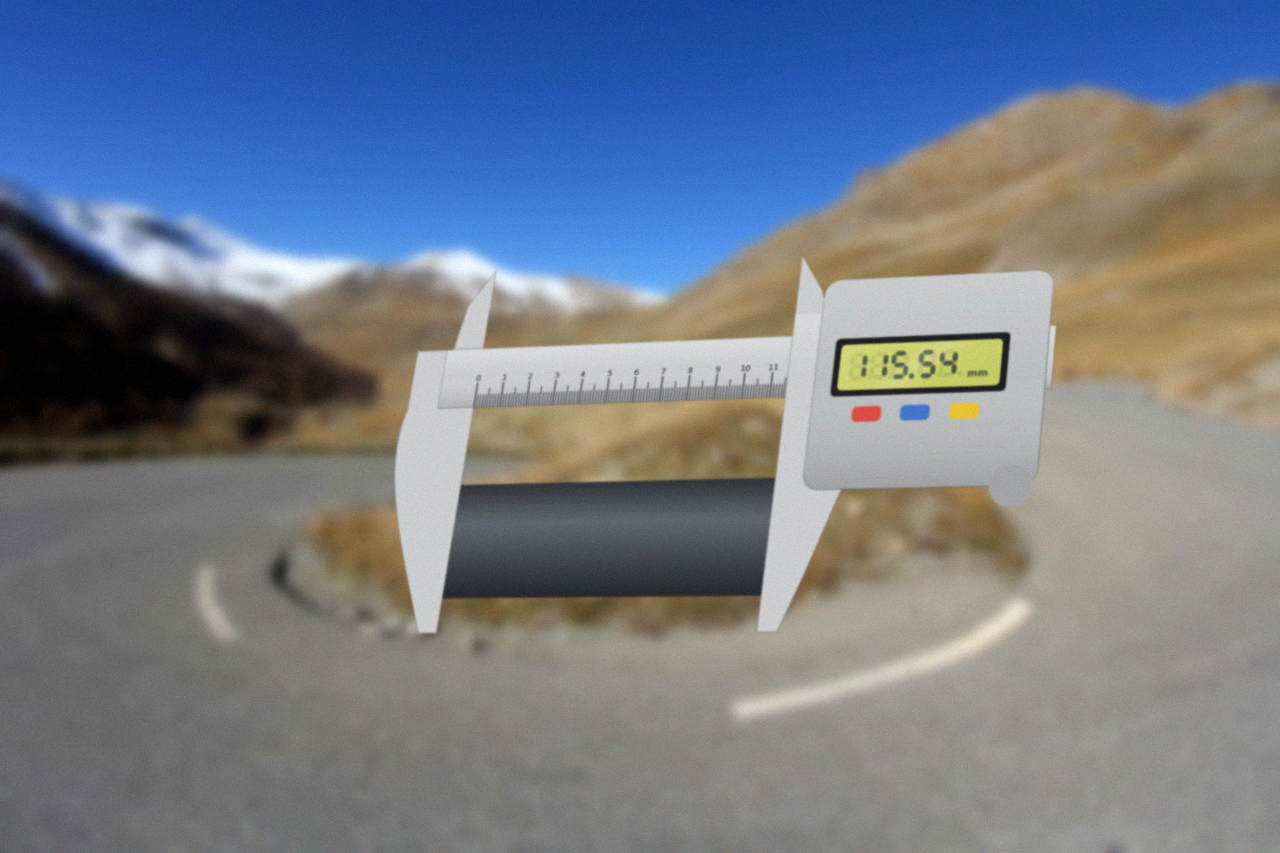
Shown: 115.54 mm
